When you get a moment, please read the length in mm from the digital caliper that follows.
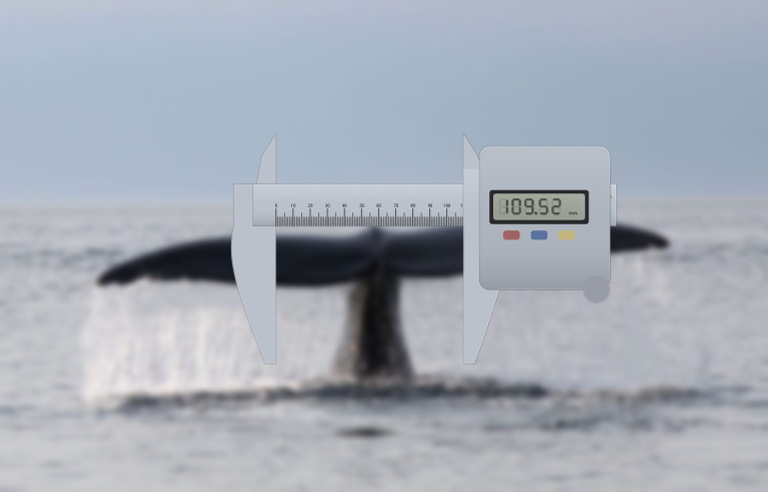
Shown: 109.52 mm
